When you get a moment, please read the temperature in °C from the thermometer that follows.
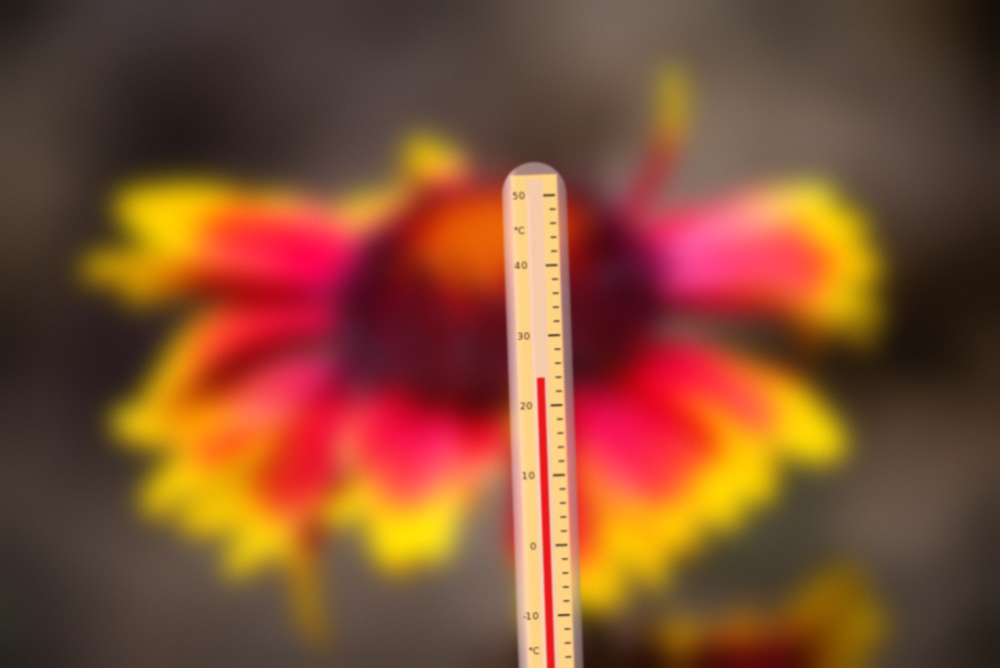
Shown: 24 °C
